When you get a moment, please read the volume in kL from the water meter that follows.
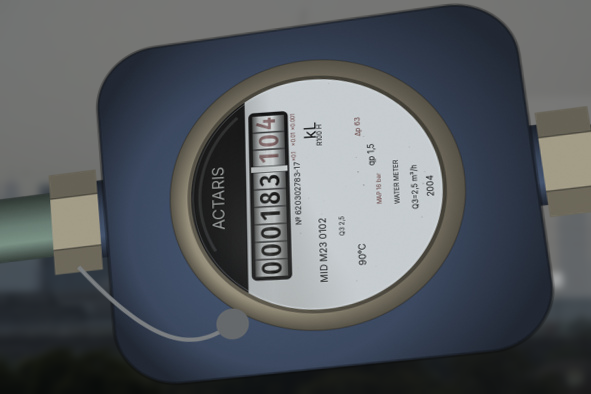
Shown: 183.104 kL
